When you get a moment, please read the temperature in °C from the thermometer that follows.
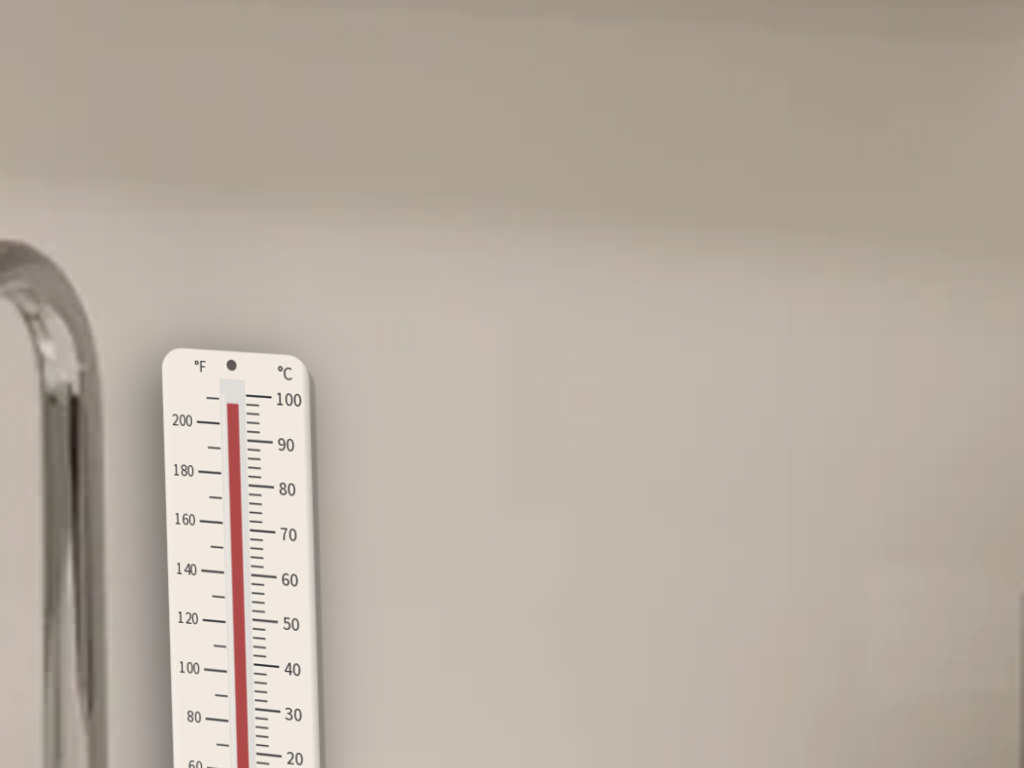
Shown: 98 °C
